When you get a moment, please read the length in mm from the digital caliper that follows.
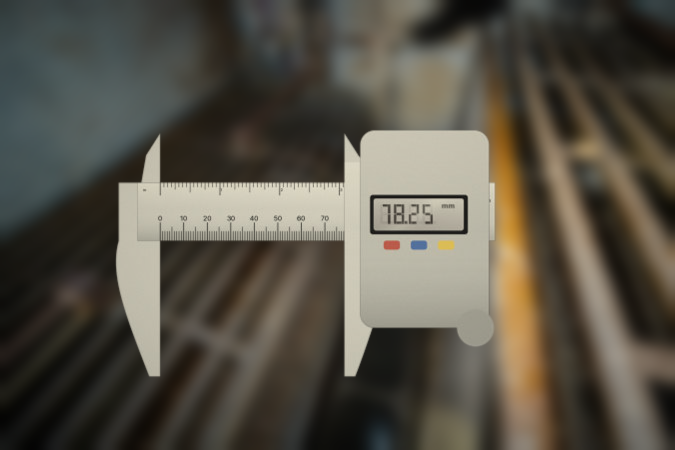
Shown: 78.25 mm
